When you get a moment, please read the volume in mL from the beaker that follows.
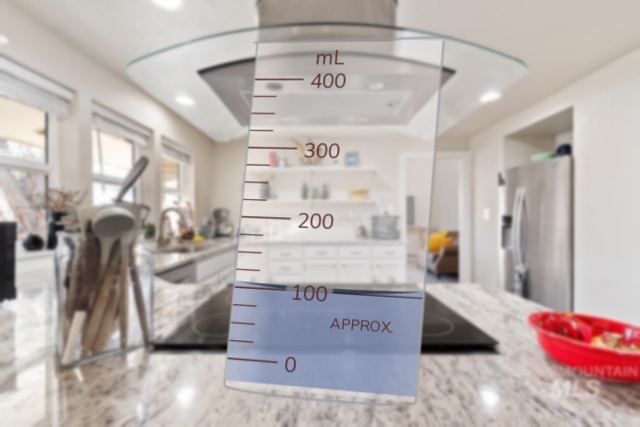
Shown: 100 mL
